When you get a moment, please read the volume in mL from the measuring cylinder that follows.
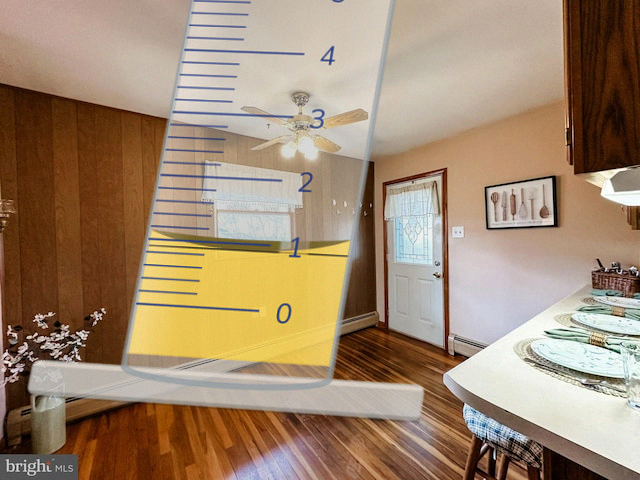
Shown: 0.9 mL
